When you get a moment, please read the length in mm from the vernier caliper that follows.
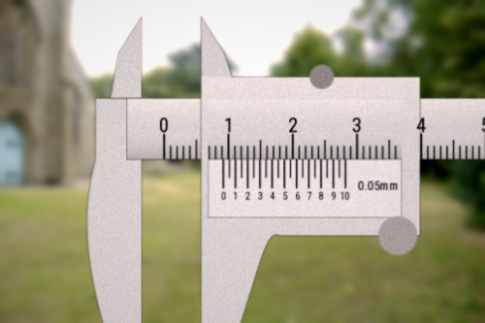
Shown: 9.2 mm
